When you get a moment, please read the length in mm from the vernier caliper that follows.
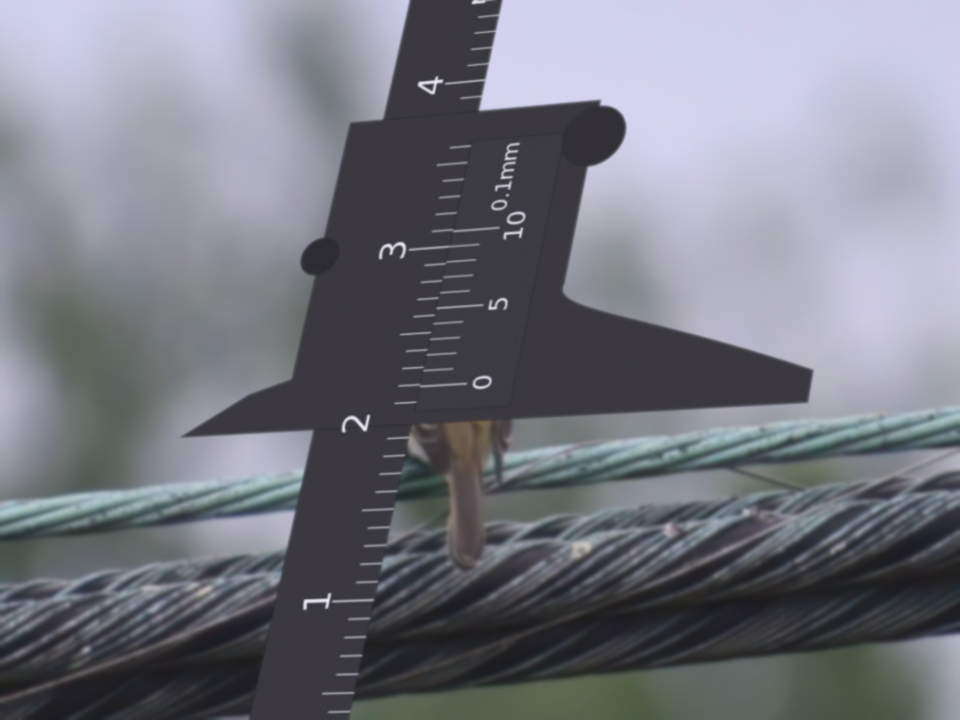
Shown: 21.9 mm
